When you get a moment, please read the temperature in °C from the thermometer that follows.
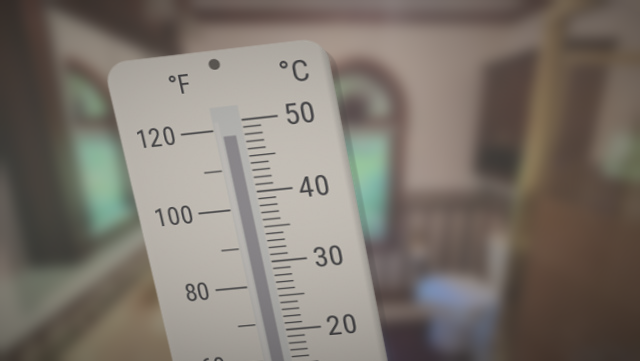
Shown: 48 °C
